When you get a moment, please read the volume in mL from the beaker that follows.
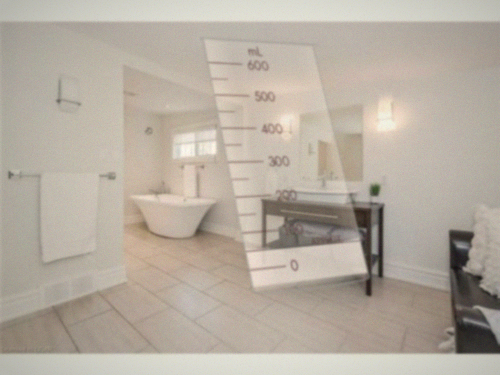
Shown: 50 mL
